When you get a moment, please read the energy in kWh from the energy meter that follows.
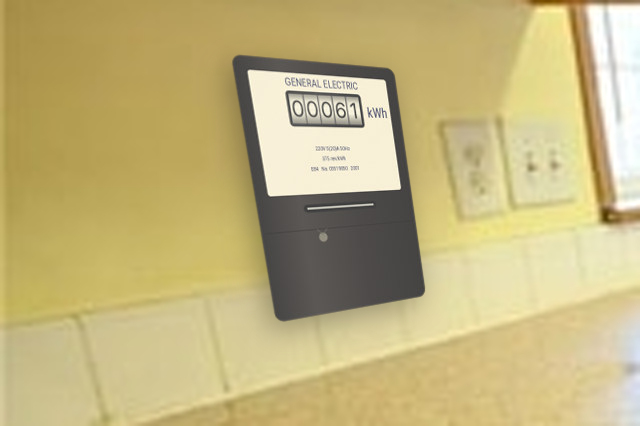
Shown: 61 kWh
